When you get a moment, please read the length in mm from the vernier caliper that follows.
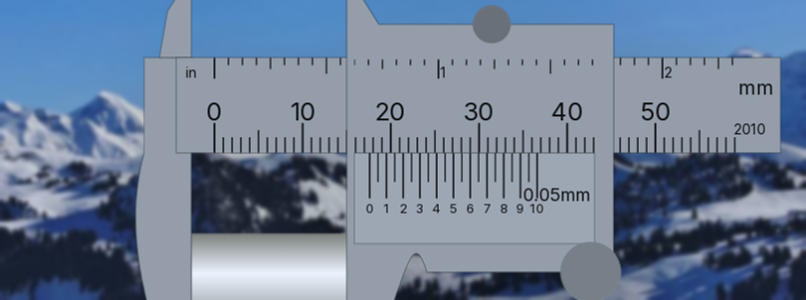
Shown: 17.6 mm
